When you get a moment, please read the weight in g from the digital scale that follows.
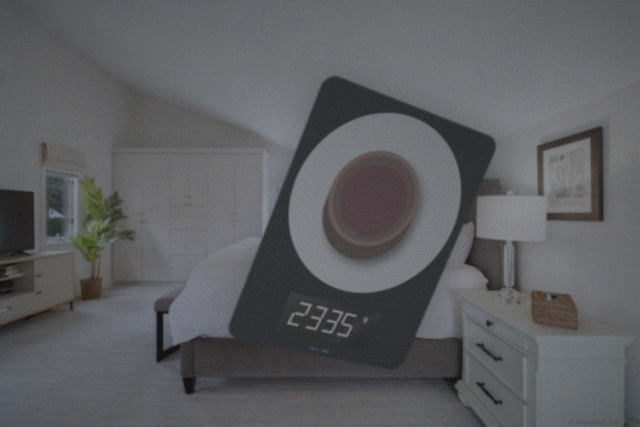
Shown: 2335 g
